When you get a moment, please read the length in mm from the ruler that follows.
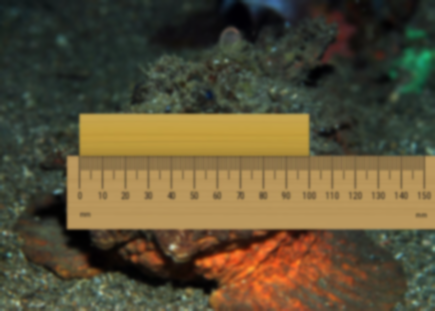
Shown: 100 mm
